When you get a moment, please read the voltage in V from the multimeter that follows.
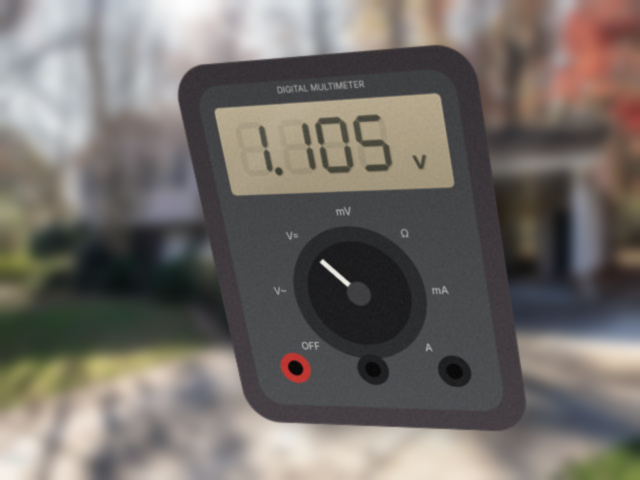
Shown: 1.105 V
